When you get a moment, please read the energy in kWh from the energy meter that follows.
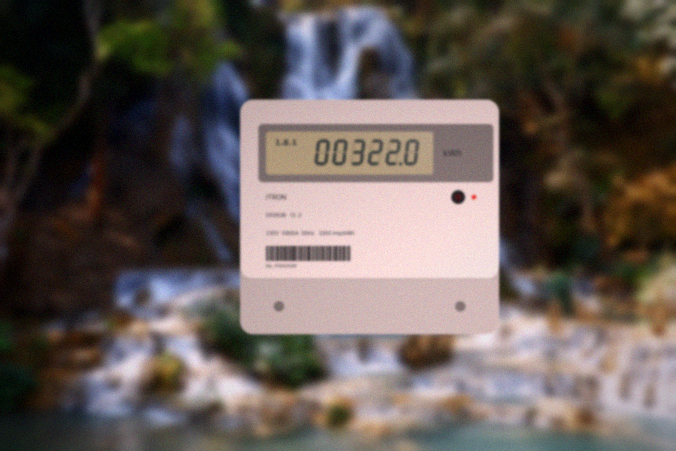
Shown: 322.0 kWh
